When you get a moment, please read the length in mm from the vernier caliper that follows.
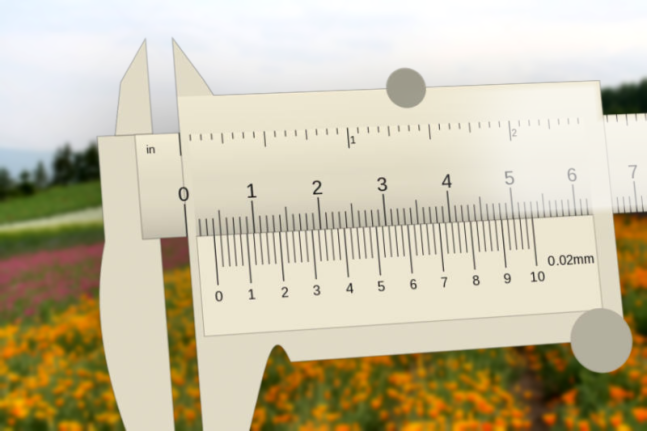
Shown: 4.0 mm
